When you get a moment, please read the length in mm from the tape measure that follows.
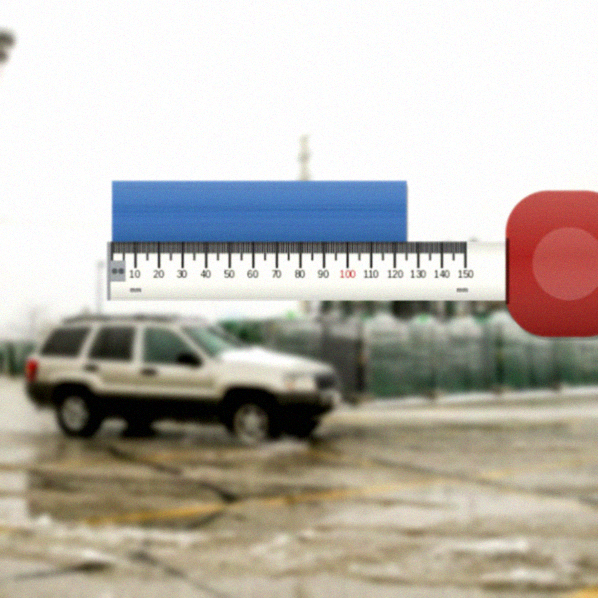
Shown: 125 mm
